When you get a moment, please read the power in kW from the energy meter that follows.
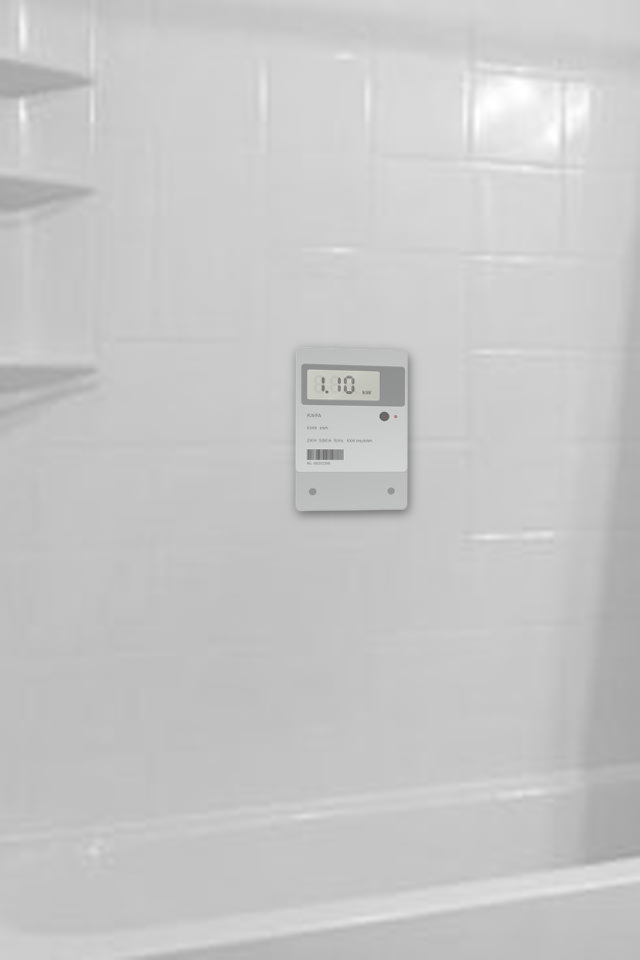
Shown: 1.10 kW
